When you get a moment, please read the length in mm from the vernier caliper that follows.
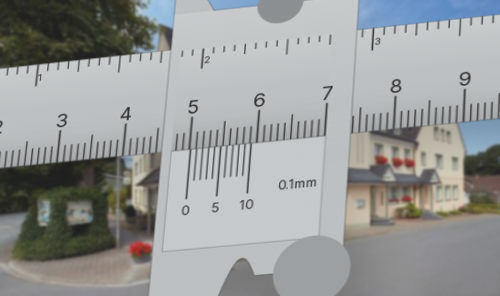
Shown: 50.2 mm
